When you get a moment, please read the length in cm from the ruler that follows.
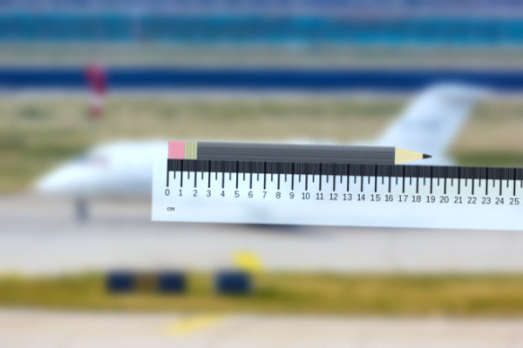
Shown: 19 cm
